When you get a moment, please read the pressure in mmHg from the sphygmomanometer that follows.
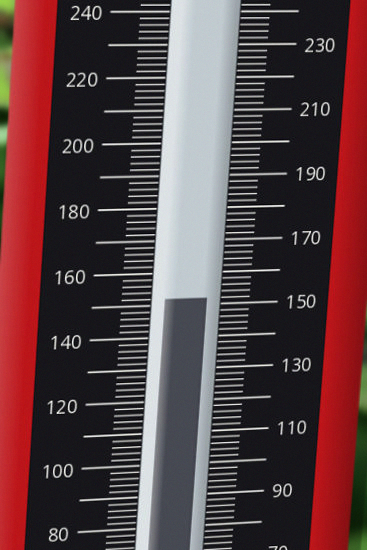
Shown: 152 mmHg
